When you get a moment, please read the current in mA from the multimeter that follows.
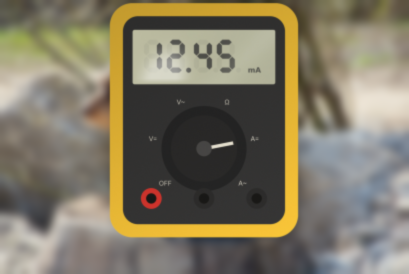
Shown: 12.45 mA
